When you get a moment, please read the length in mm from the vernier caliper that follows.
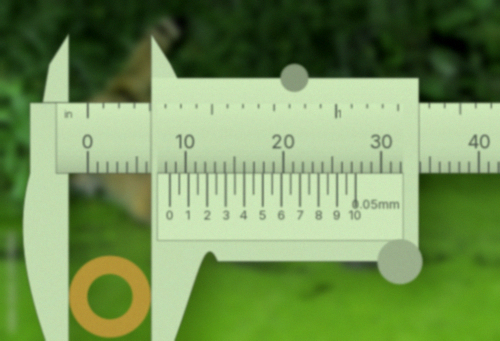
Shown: 8.4 mm
